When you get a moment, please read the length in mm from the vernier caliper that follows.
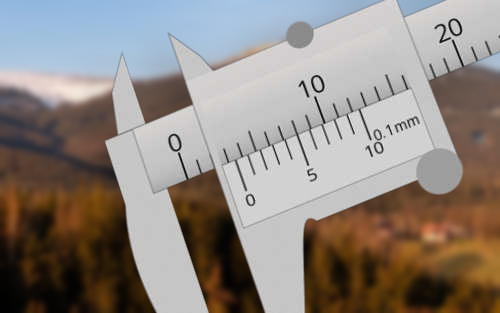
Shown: 3.5 mm
